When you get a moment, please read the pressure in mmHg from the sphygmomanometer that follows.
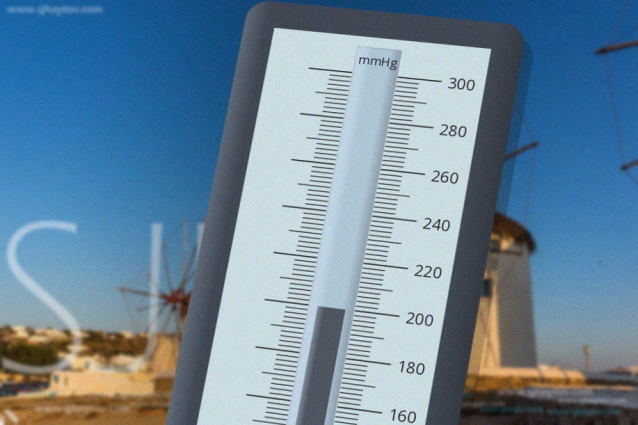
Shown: 200 mmHg
